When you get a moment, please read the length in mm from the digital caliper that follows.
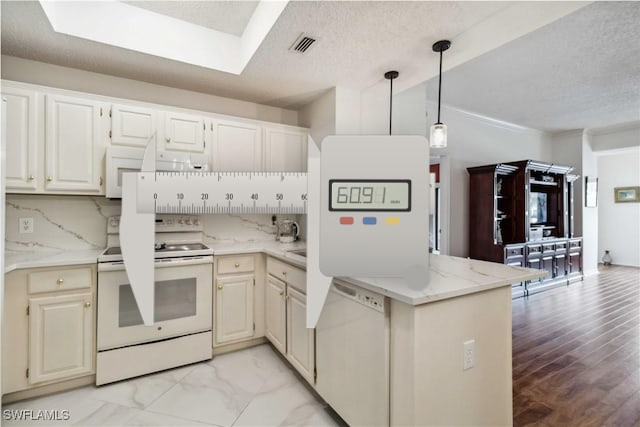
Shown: 60.91 mm
